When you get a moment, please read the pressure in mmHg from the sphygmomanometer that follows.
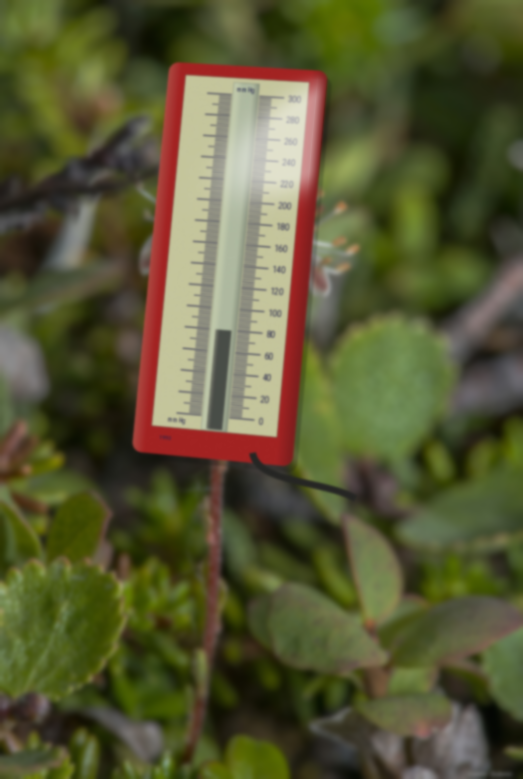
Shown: 80 mmHg
